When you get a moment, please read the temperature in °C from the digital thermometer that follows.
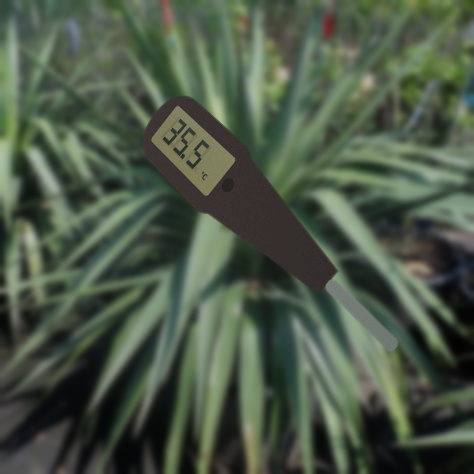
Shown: 35.5 °C
